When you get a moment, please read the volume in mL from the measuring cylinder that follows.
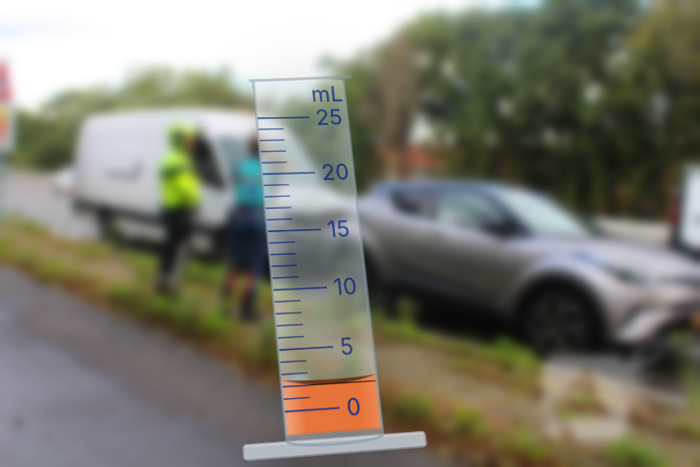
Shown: 2 mL
